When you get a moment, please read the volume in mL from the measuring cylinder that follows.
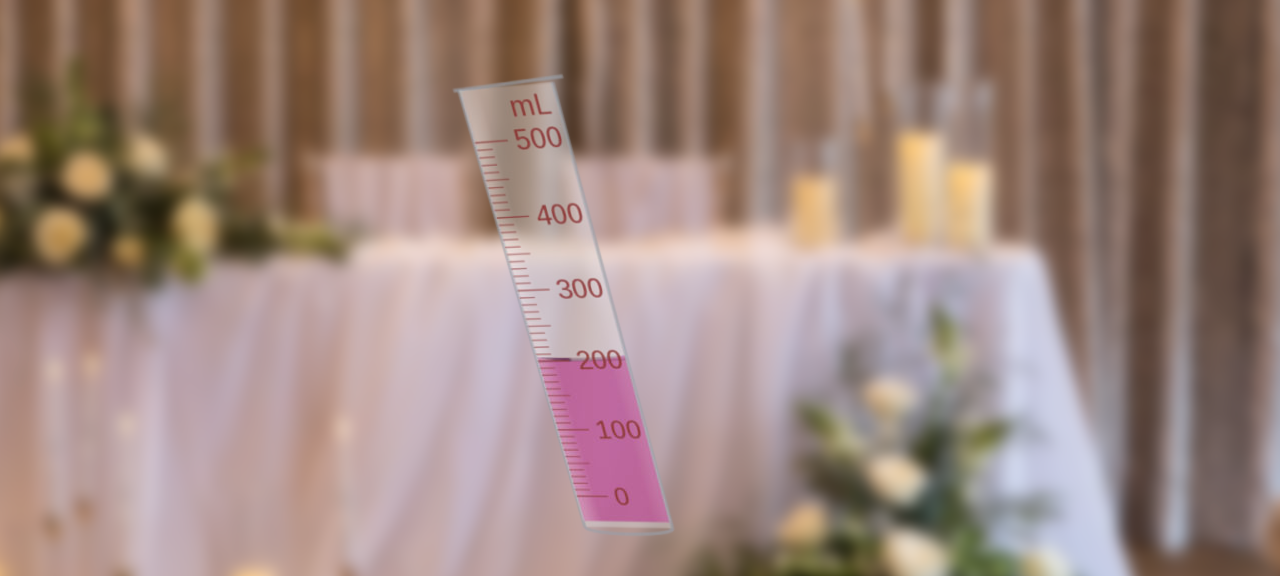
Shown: 200 mL
